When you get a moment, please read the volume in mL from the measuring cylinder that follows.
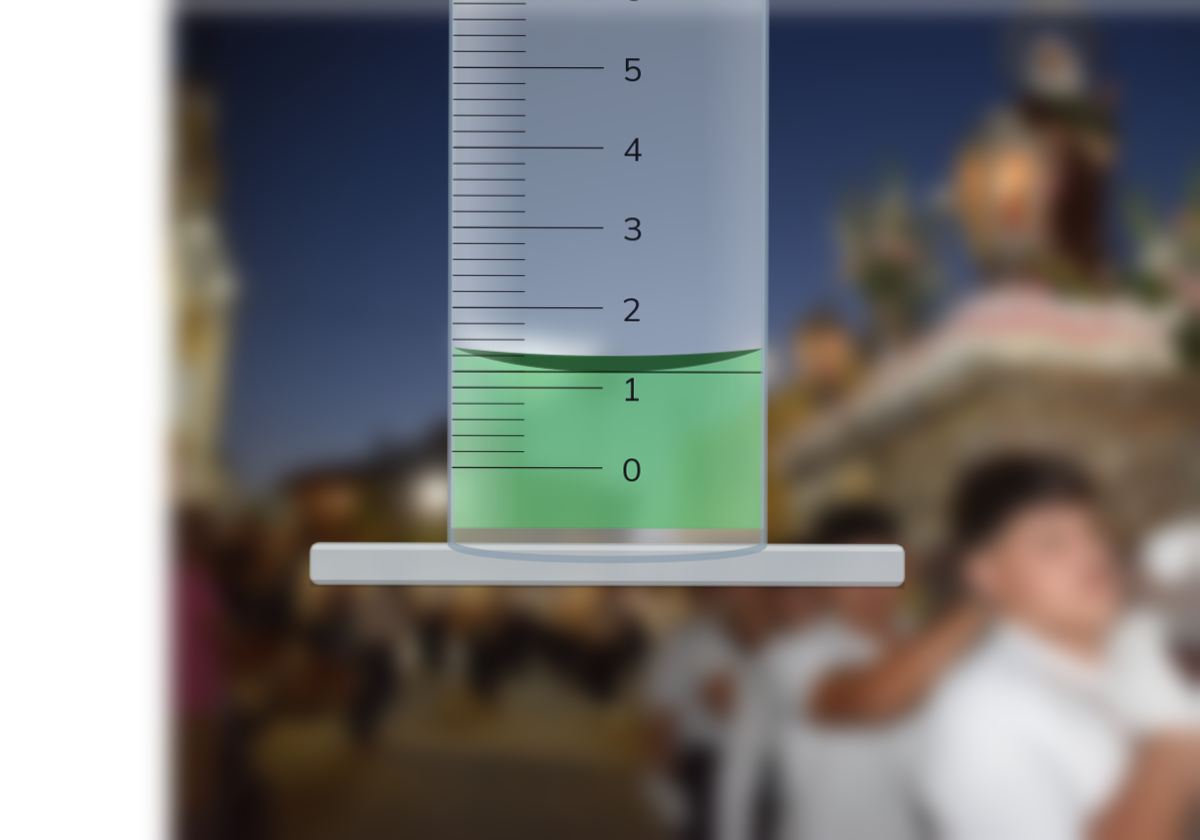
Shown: 1.2 mL
